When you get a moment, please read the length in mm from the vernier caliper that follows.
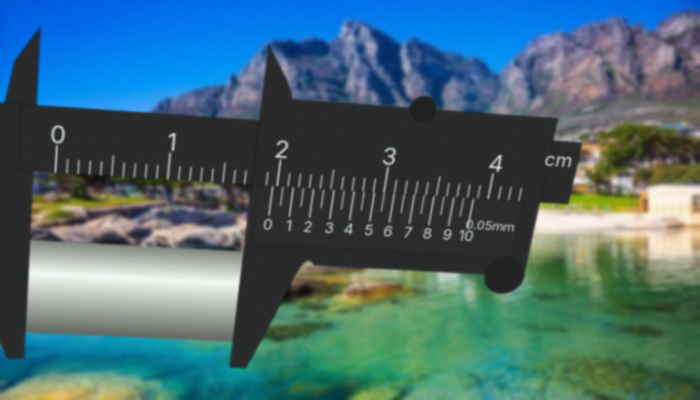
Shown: 19.6 mm
